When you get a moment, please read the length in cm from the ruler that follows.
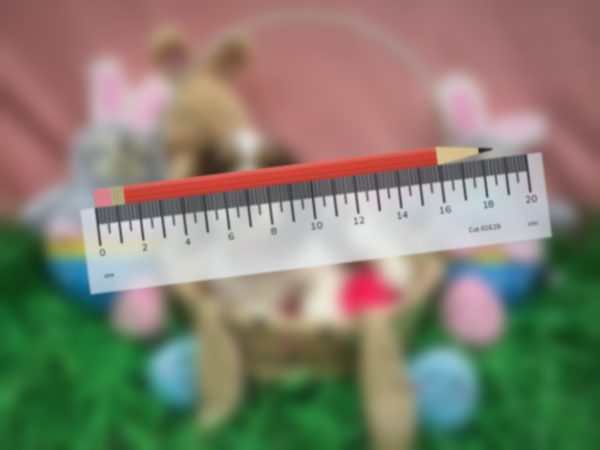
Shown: 18.5 cm
